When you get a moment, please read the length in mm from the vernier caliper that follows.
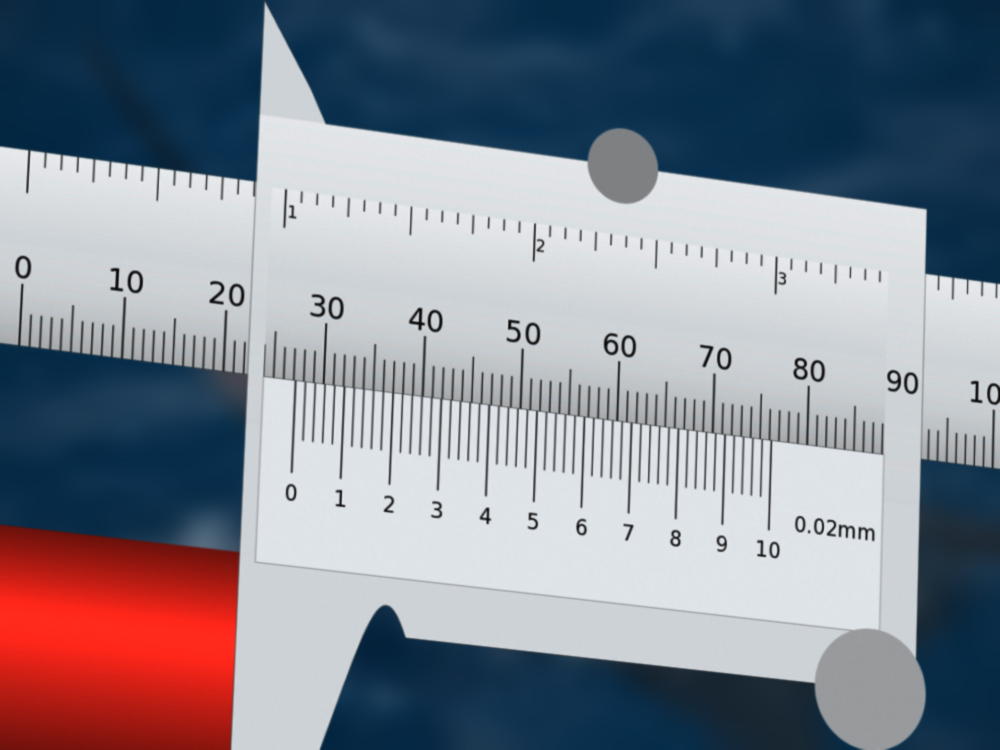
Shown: 27.2 mm
